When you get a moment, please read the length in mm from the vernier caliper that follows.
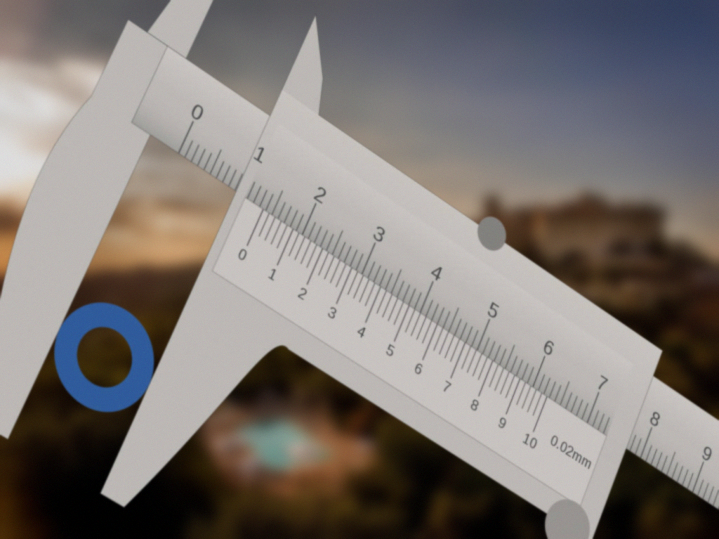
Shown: 13.6 mm
